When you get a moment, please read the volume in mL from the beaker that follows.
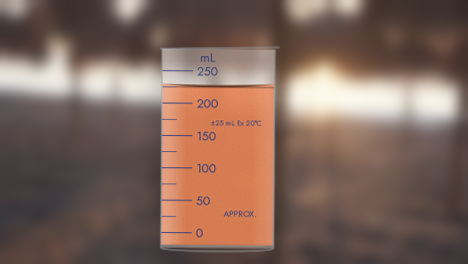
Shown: 225 mL
